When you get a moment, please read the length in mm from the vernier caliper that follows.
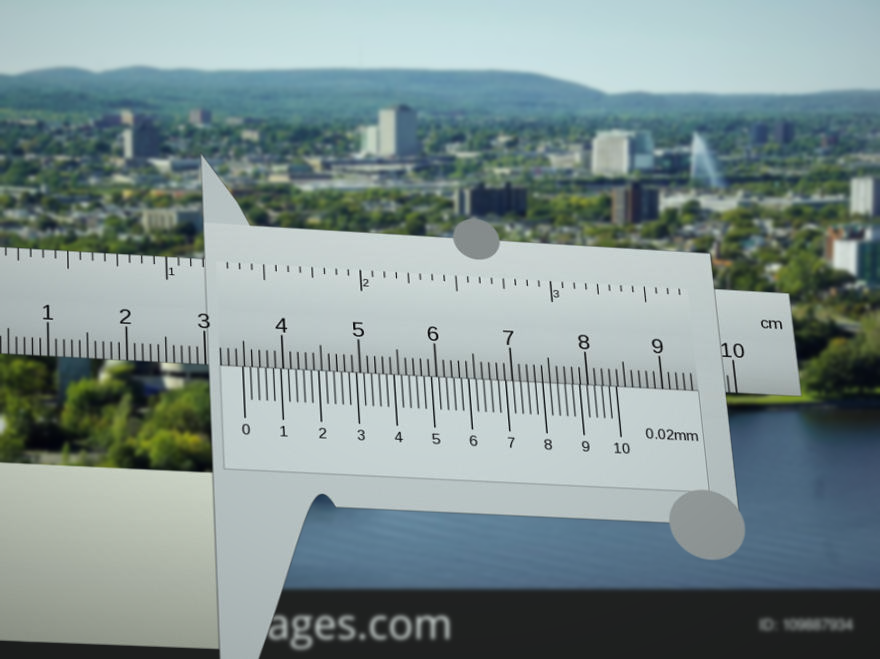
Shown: 34.8 mm
